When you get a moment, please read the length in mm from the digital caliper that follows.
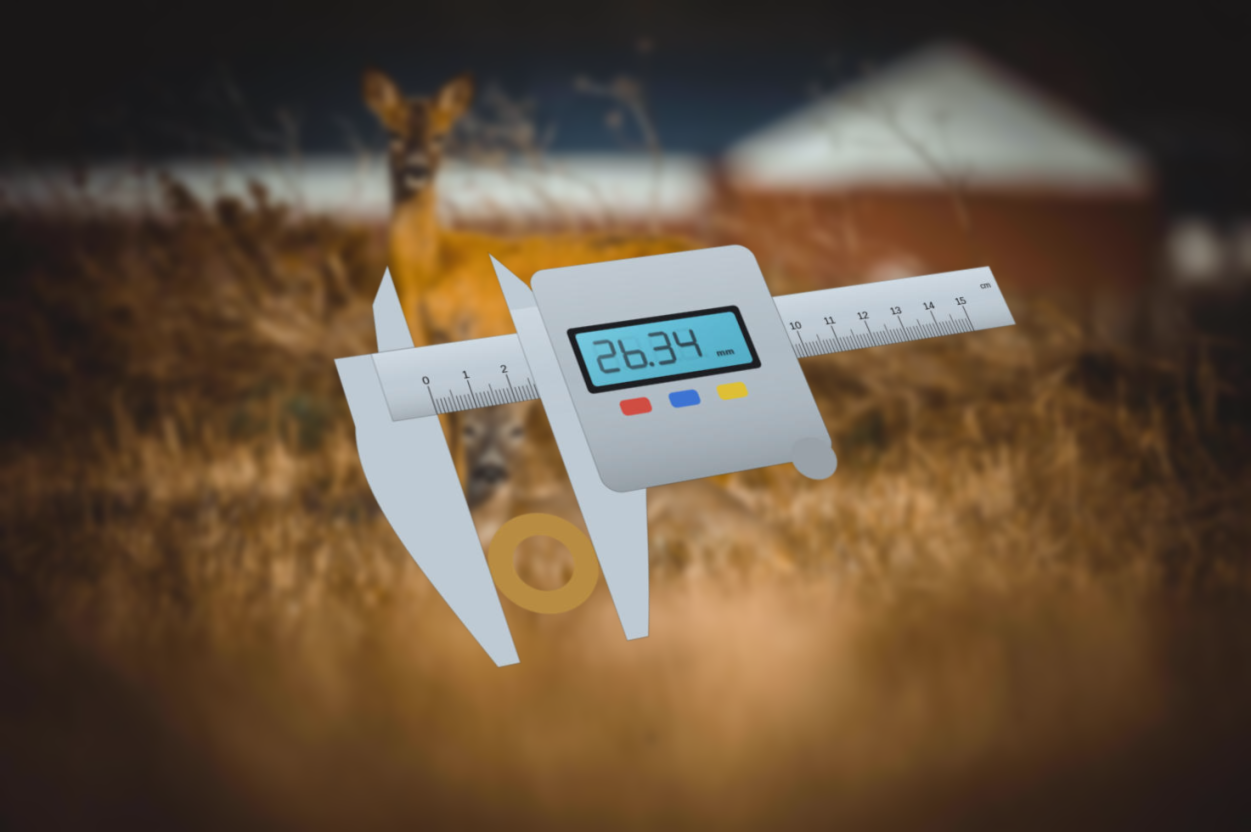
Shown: 26.34 mm
